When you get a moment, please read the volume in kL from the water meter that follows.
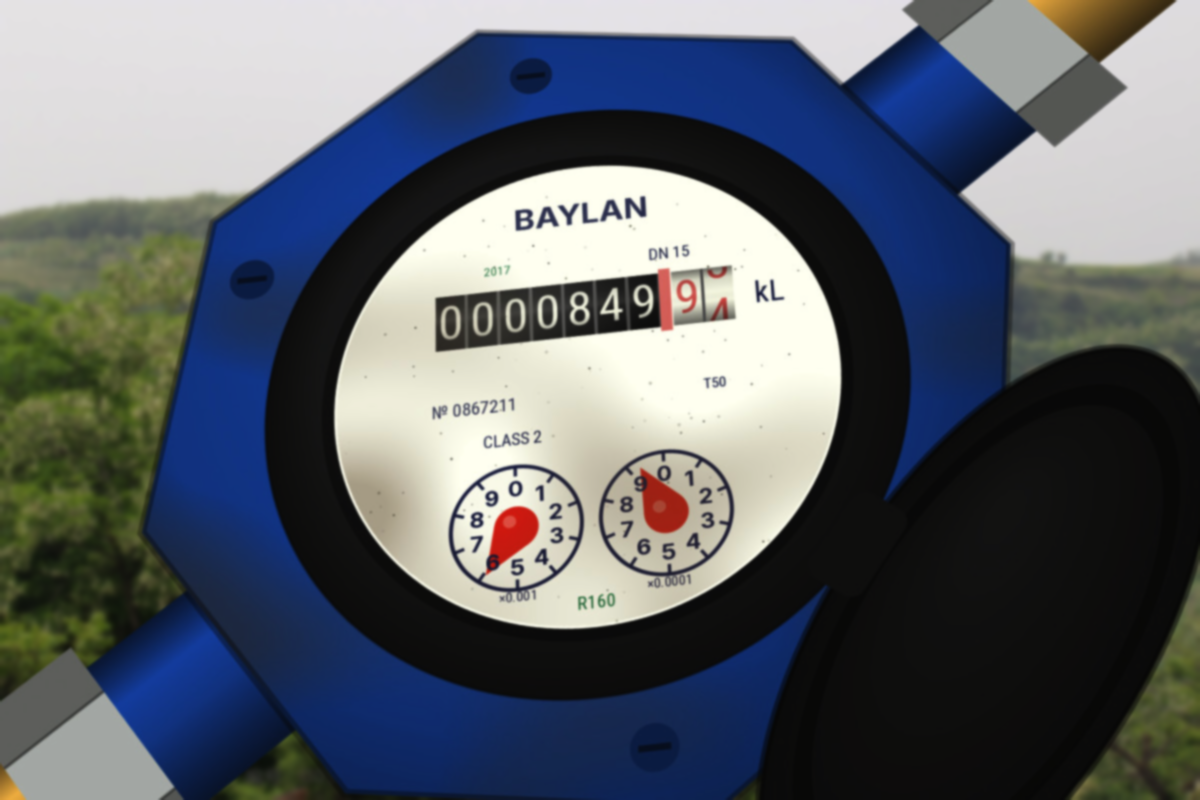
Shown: 849.9359 kL
